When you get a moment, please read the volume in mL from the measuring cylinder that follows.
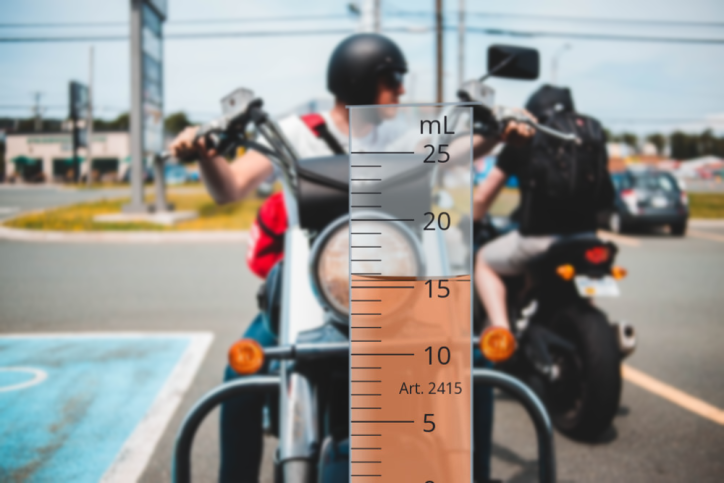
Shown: 15.5 mL
